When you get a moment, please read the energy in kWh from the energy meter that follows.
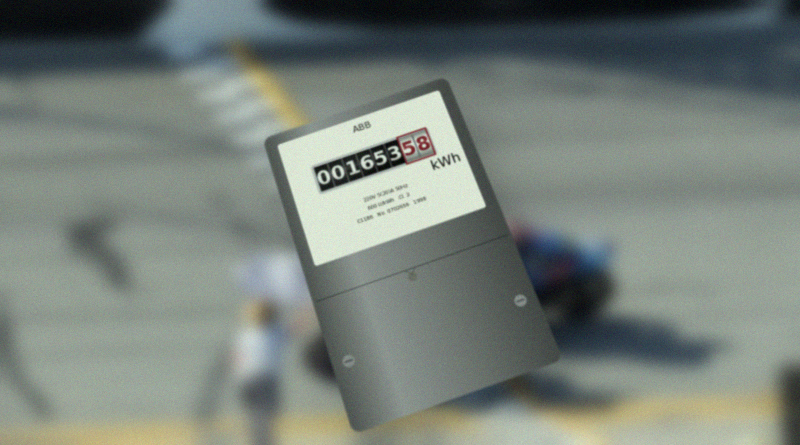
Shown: 1653.58 kWh
